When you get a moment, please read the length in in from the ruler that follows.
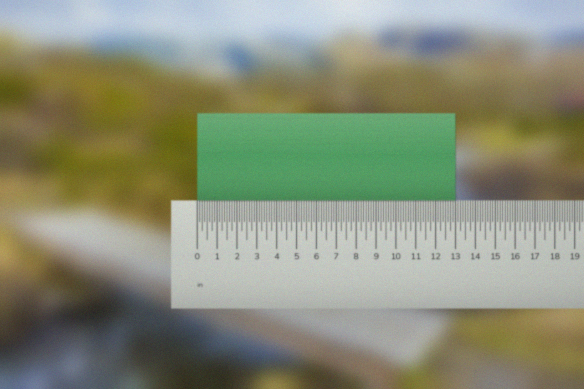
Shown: 13 in
